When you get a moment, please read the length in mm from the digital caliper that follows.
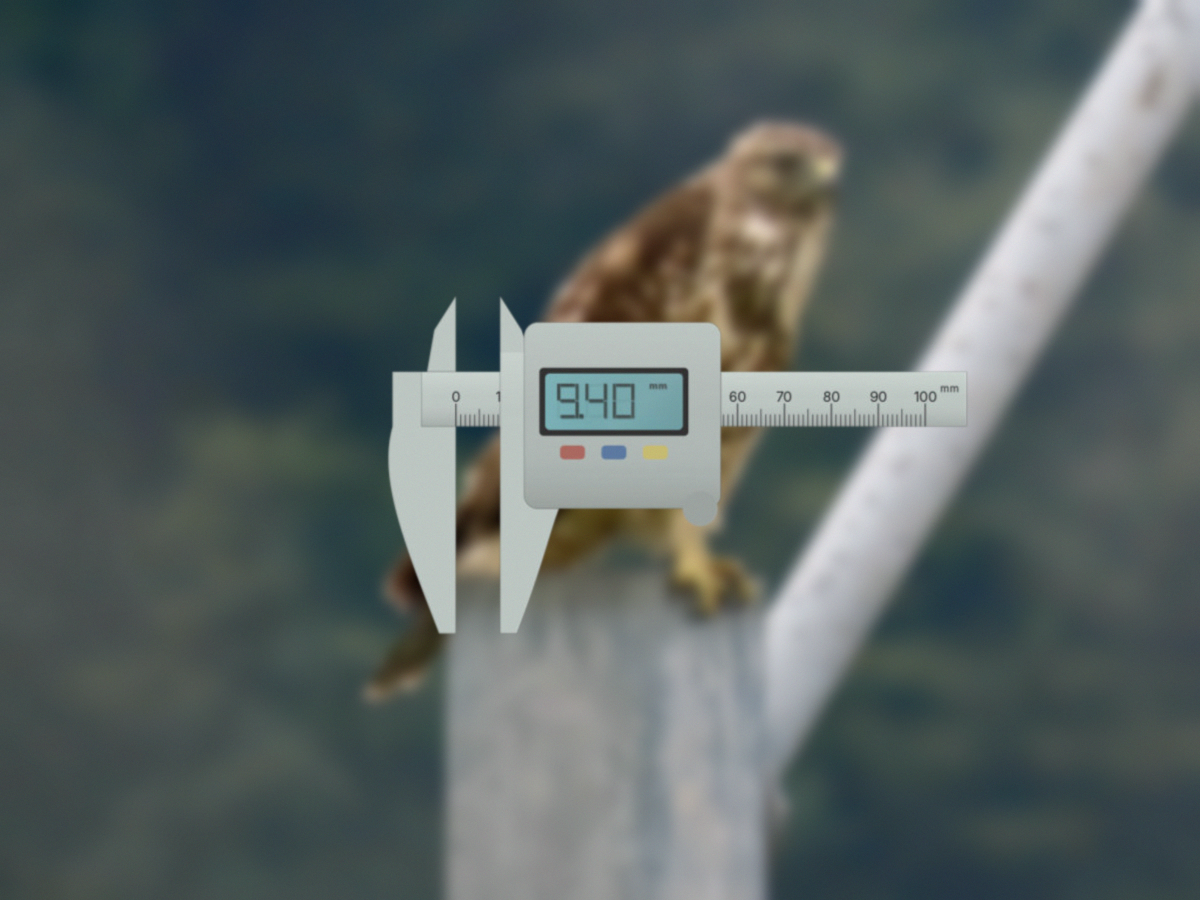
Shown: 9.40 mm
